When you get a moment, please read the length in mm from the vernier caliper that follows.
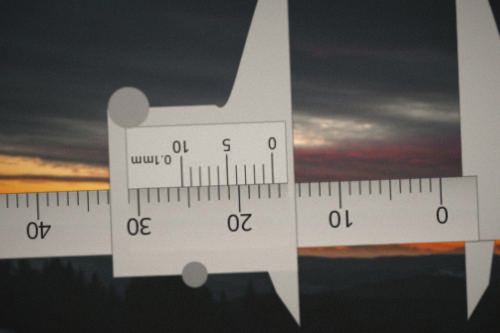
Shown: 16.6 mm
